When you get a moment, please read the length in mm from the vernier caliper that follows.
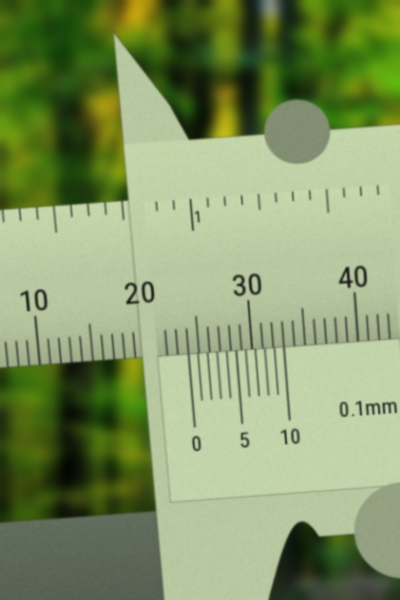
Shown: 24.0 mm
